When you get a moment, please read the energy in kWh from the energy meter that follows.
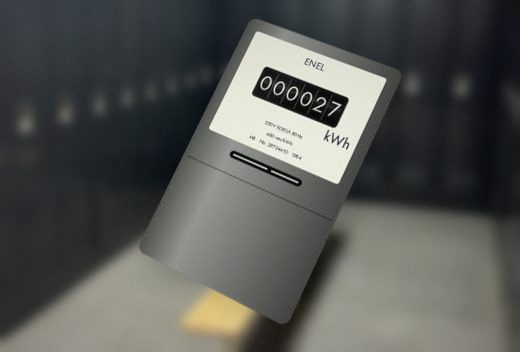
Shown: 27 kWh
